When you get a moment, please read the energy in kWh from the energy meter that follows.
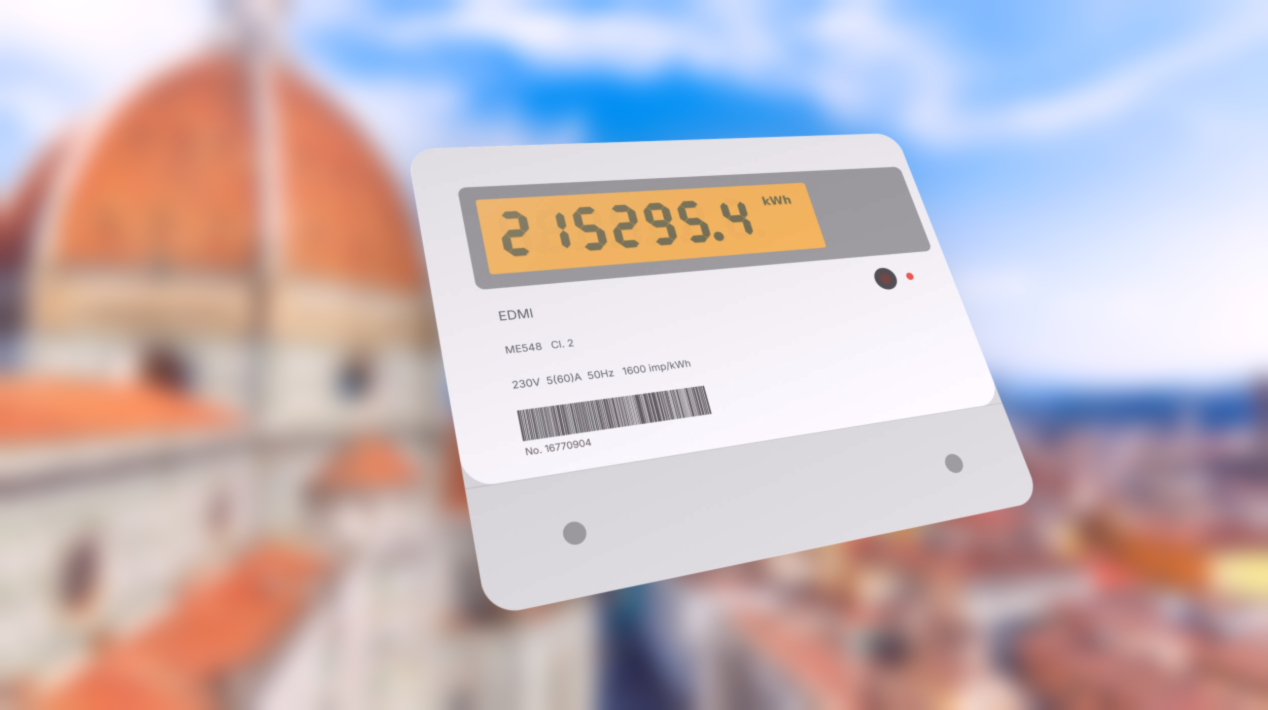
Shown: 215295.4 kWh
